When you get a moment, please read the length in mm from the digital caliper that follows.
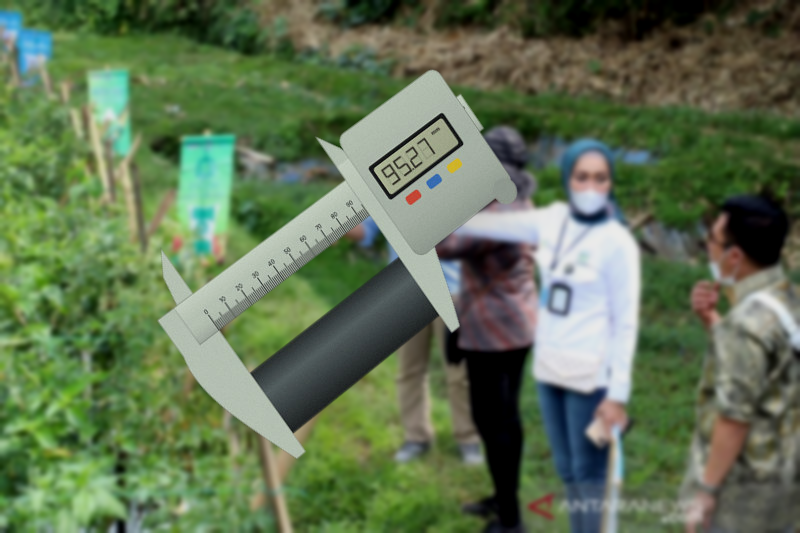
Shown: 95.27 mm
